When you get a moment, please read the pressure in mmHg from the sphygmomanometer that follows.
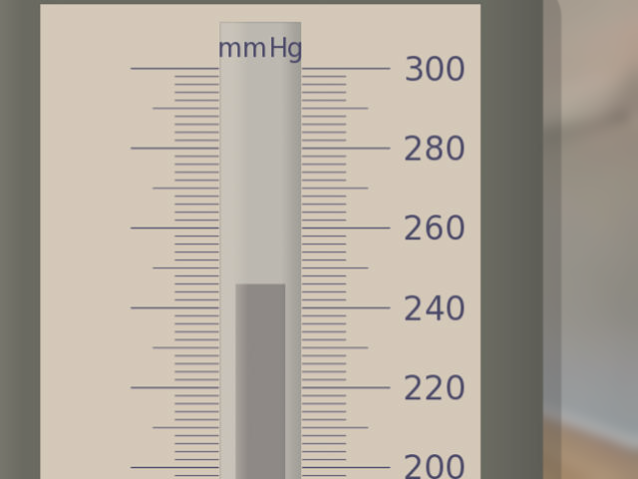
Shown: 246 mmHg
